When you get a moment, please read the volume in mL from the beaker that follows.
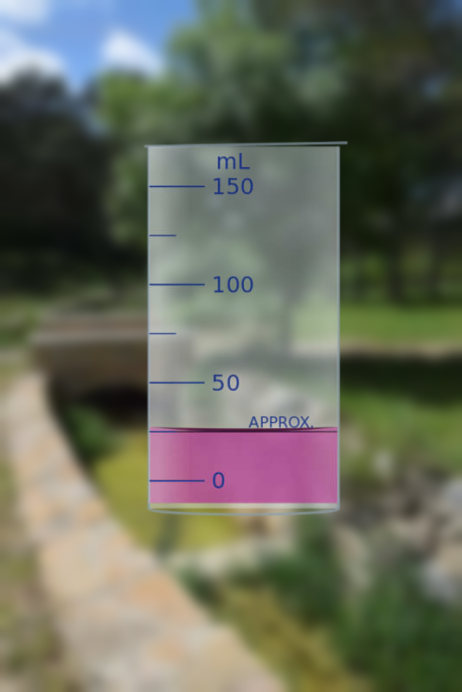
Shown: 25 mL
